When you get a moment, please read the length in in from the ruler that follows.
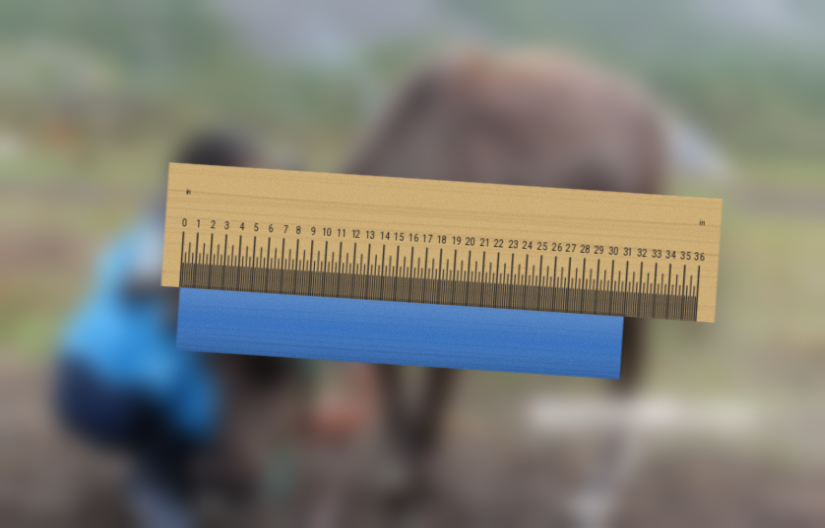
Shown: 31 in
